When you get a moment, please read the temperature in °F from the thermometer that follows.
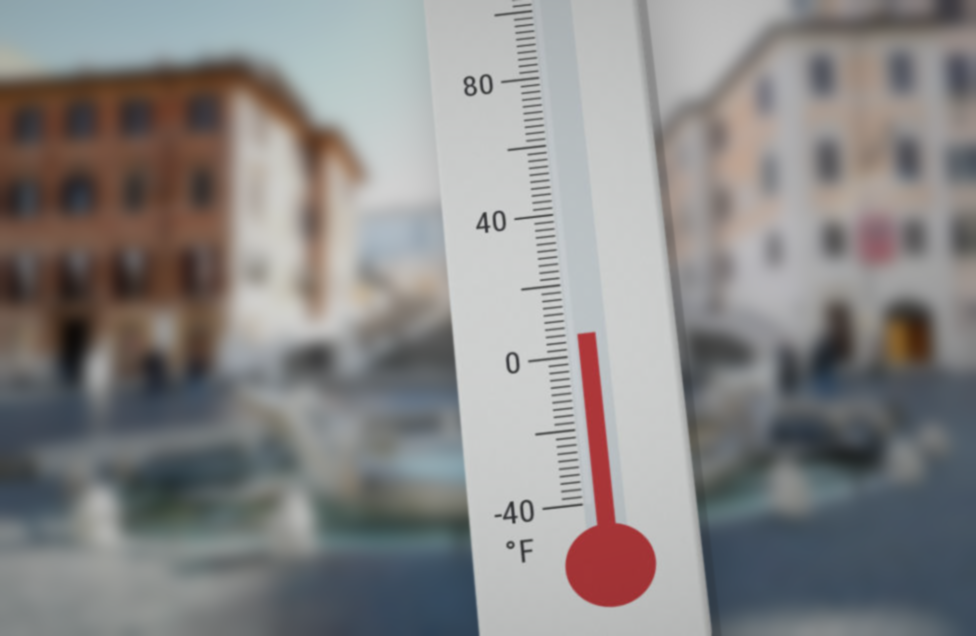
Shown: 6 °F
